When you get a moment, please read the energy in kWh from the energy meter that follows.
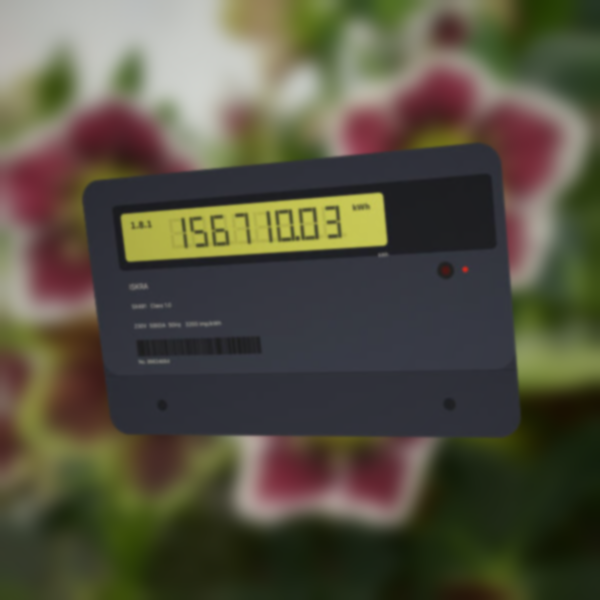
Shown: 156710.03 kWh
